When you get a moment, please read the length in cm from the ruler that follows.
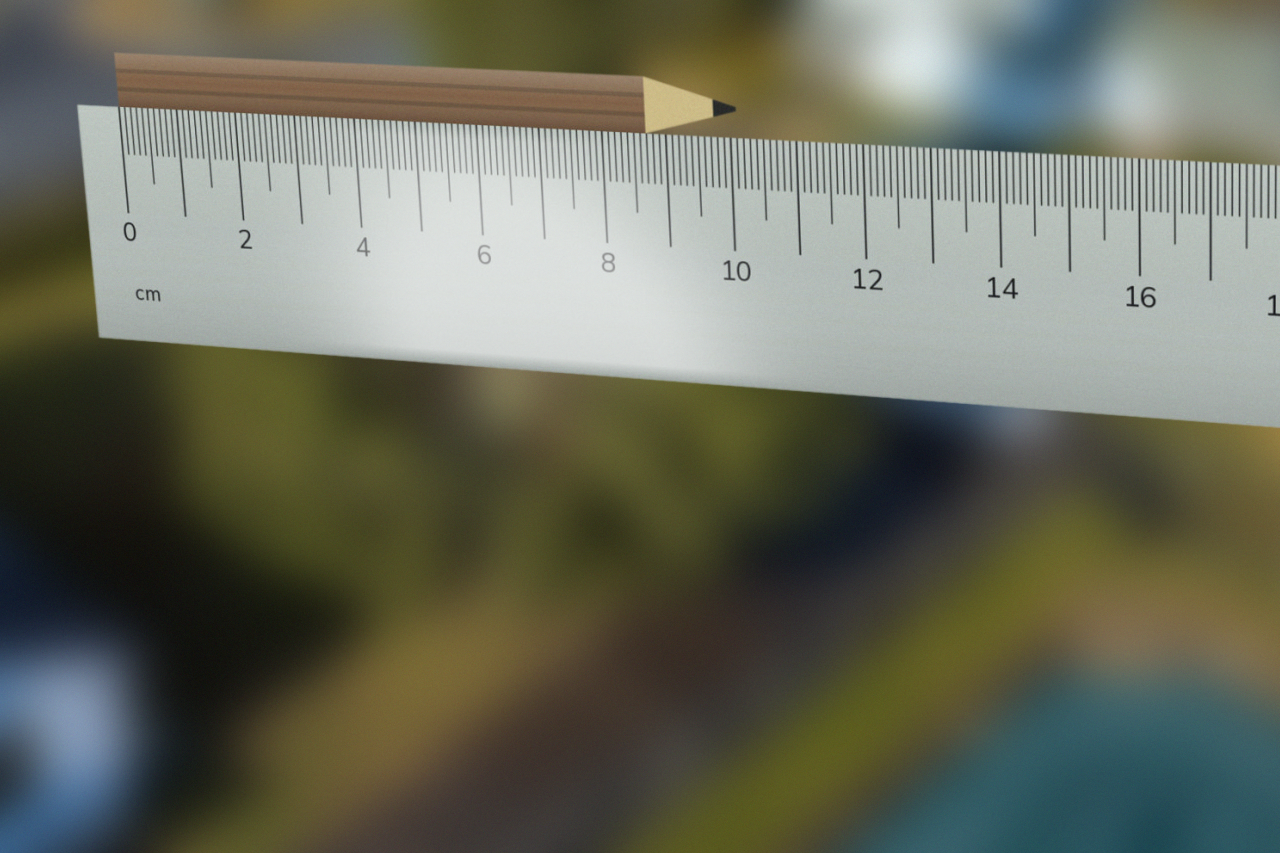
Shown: 10.1 cm
